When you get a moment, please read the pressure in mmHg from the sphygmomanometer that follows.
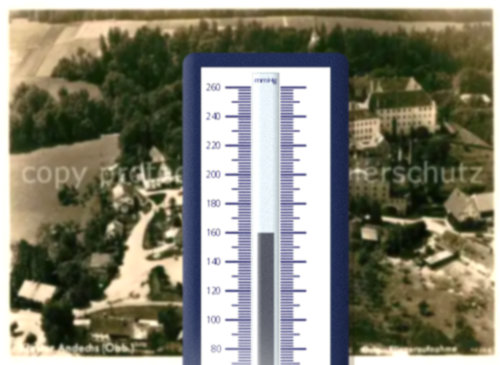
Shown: 160 mmHg
